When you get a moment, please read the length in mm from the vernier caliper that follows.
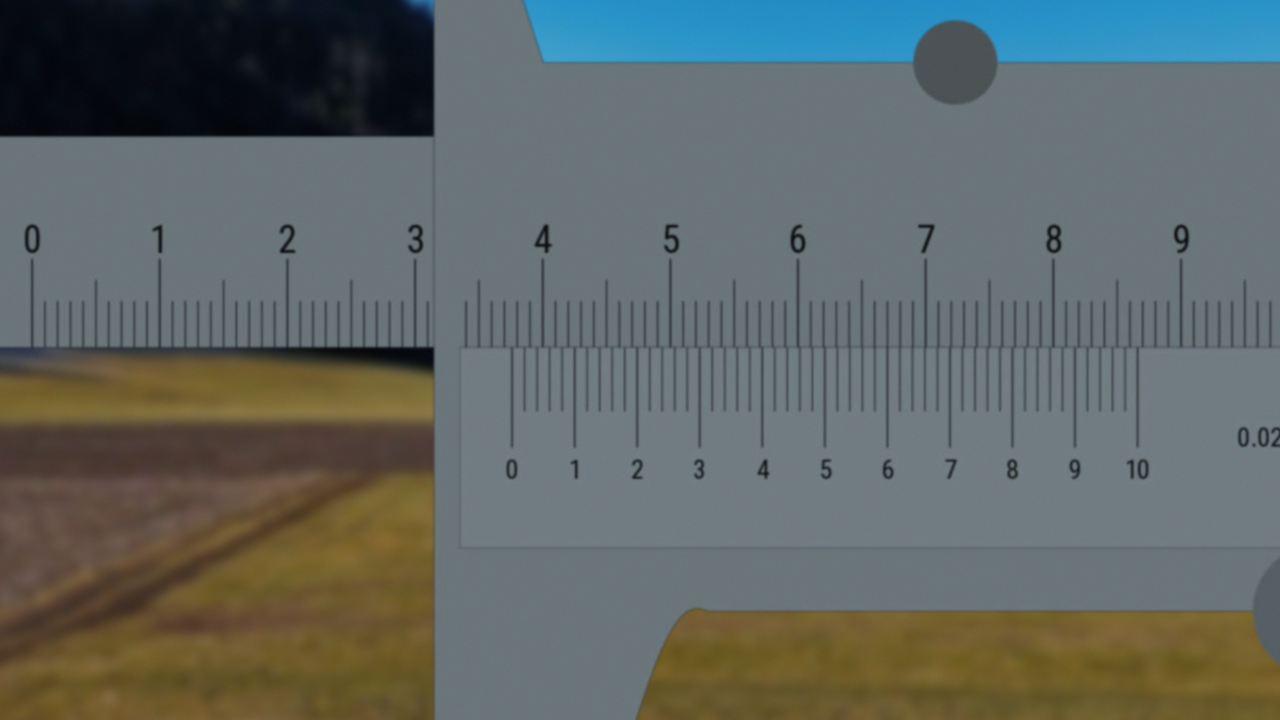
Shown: 37.6 mm
